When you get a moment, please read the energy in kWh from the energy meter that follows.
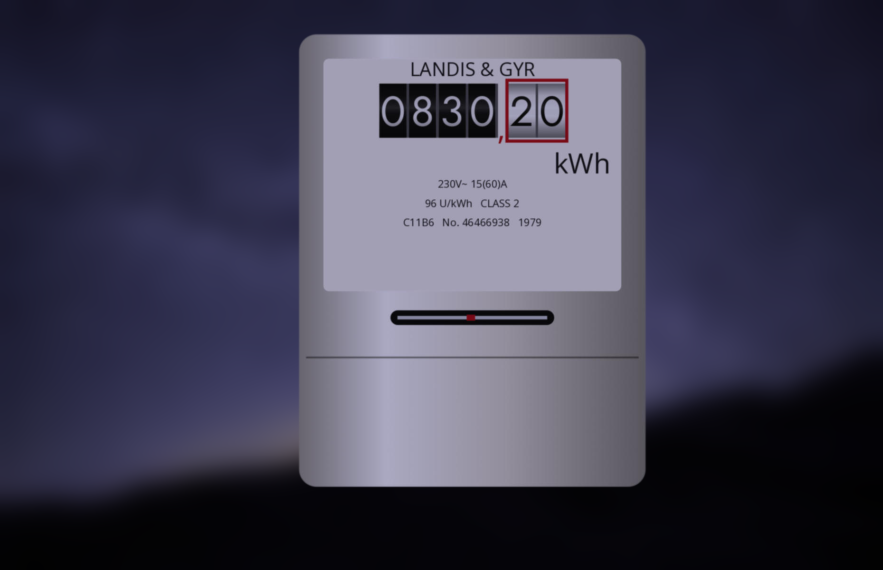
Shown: 830.20 kWh
